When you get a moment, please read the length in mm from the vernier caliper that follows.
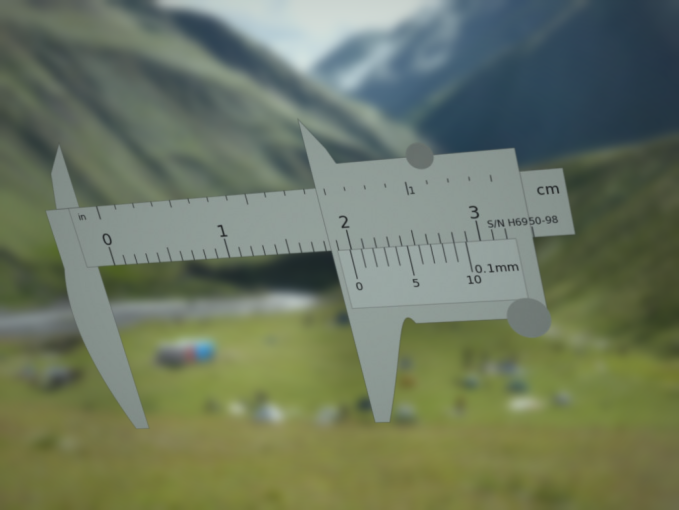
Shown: 19.9 mm
